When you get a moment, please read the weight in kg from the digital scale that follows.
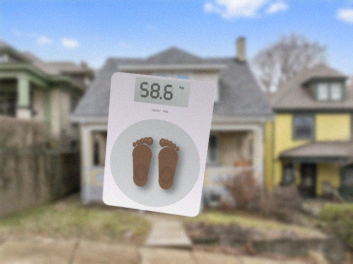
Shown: 58.6 kg
